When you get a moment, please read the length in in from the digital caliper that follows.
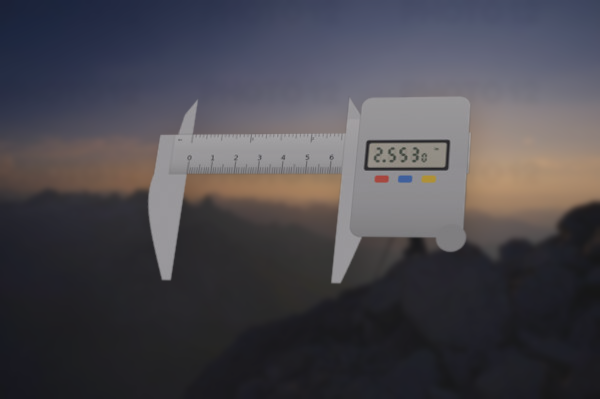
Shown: 2.5530 in
